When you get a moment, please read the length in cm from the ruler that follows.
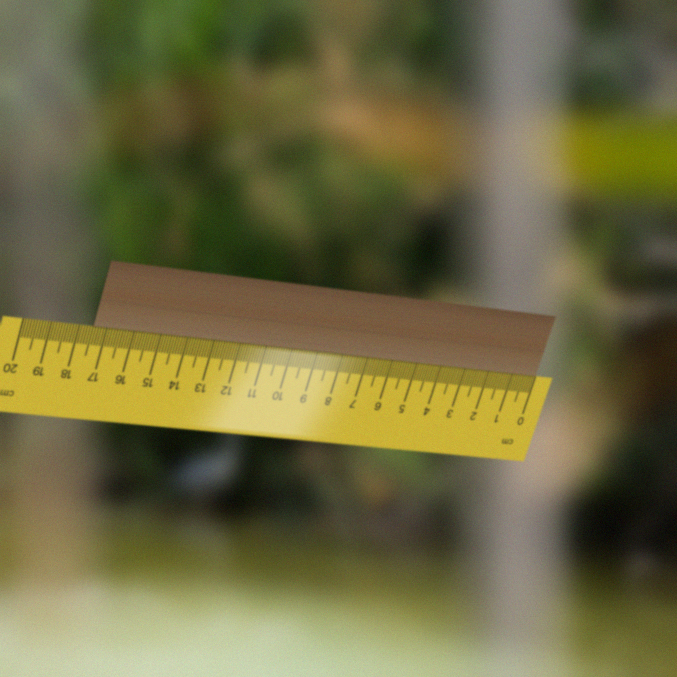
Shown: 17.5 cm
